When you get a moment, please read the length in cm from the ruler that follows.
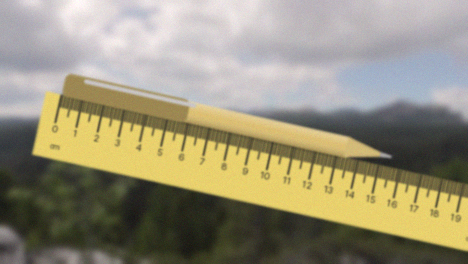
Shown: 15.5 cm
